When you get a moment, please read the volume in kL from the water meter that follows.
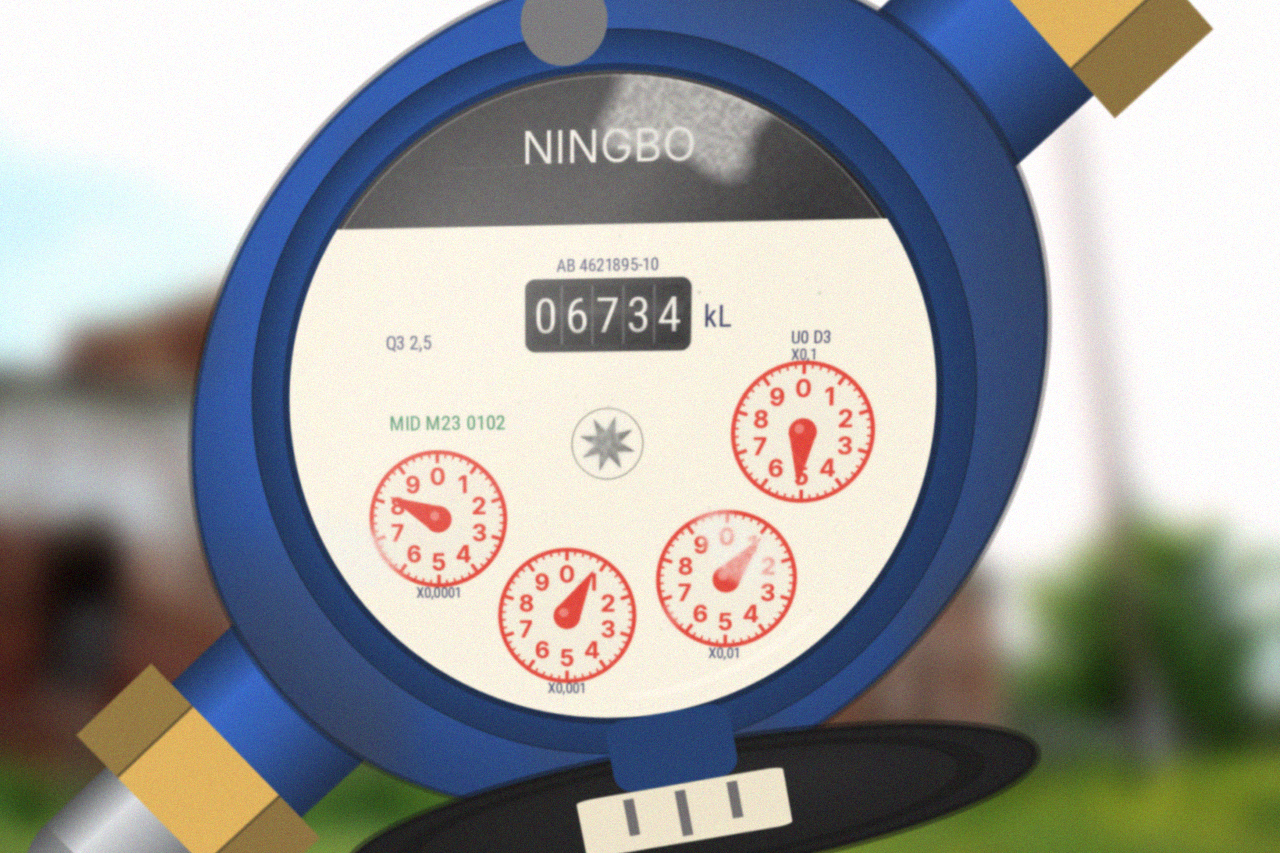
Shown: 6734.5108 kL
